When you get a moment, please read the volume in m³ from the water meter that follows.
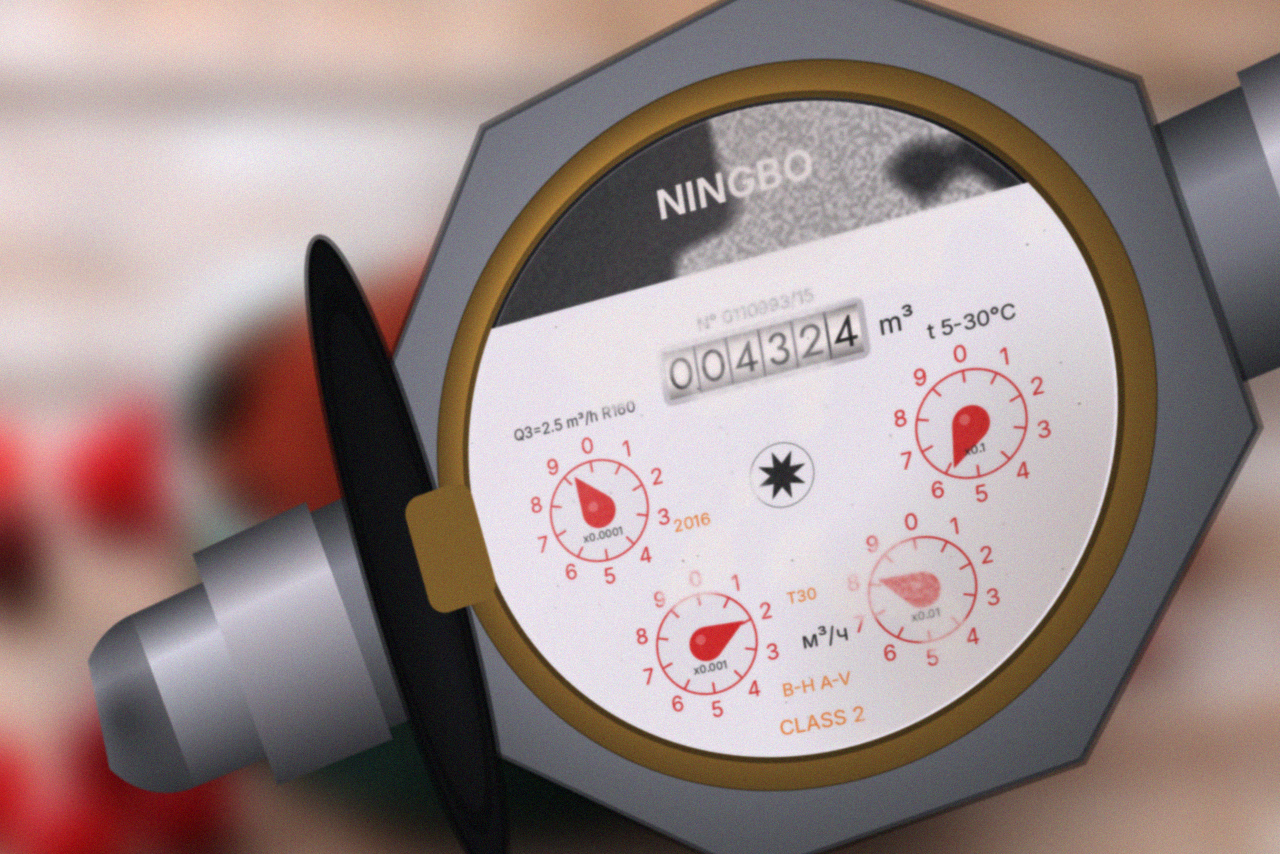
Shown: 4324.5819 m³
